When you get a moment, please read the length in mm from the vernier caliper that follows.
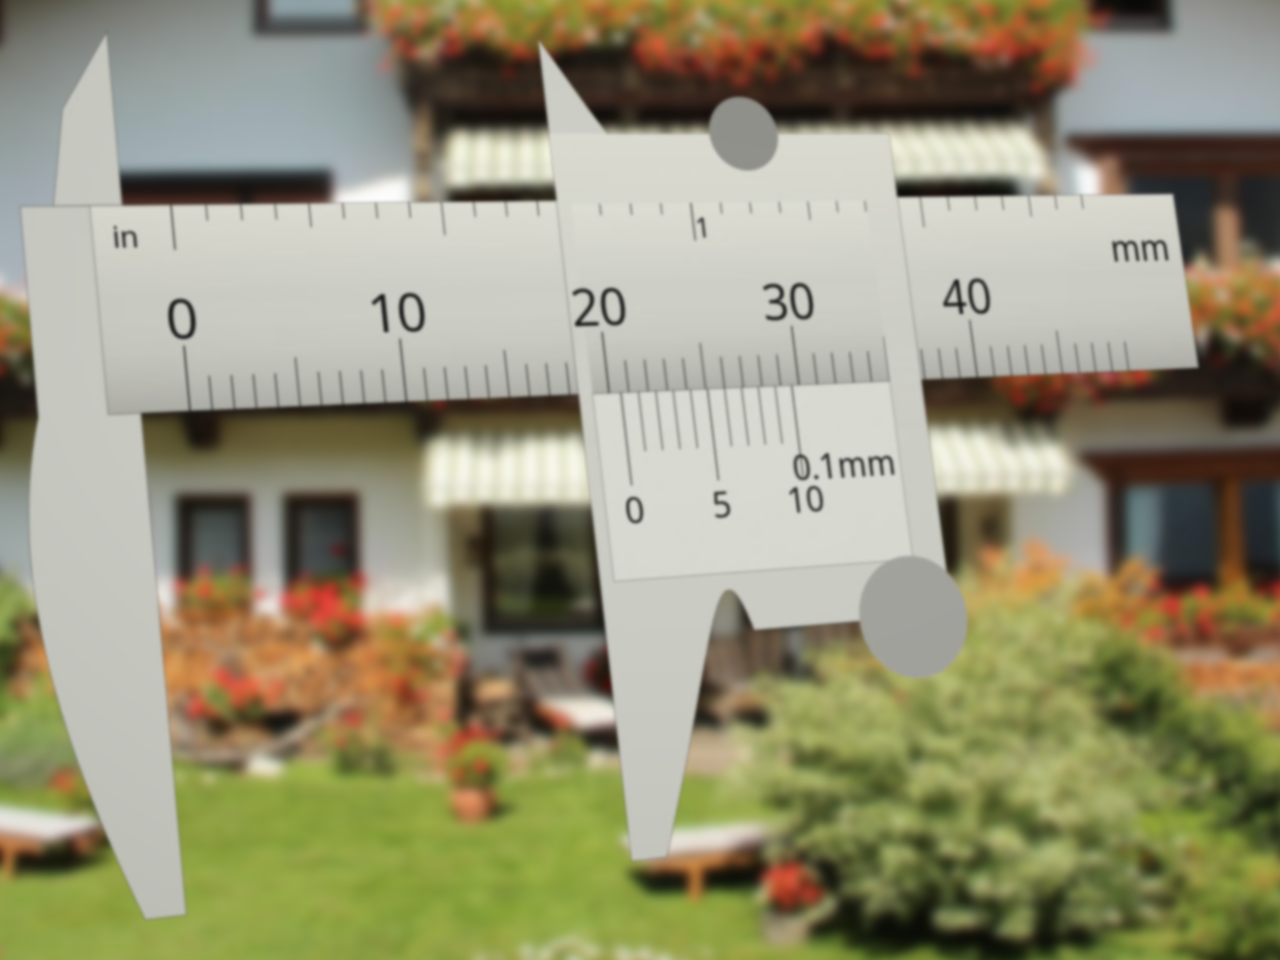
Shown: 20.6 mm
